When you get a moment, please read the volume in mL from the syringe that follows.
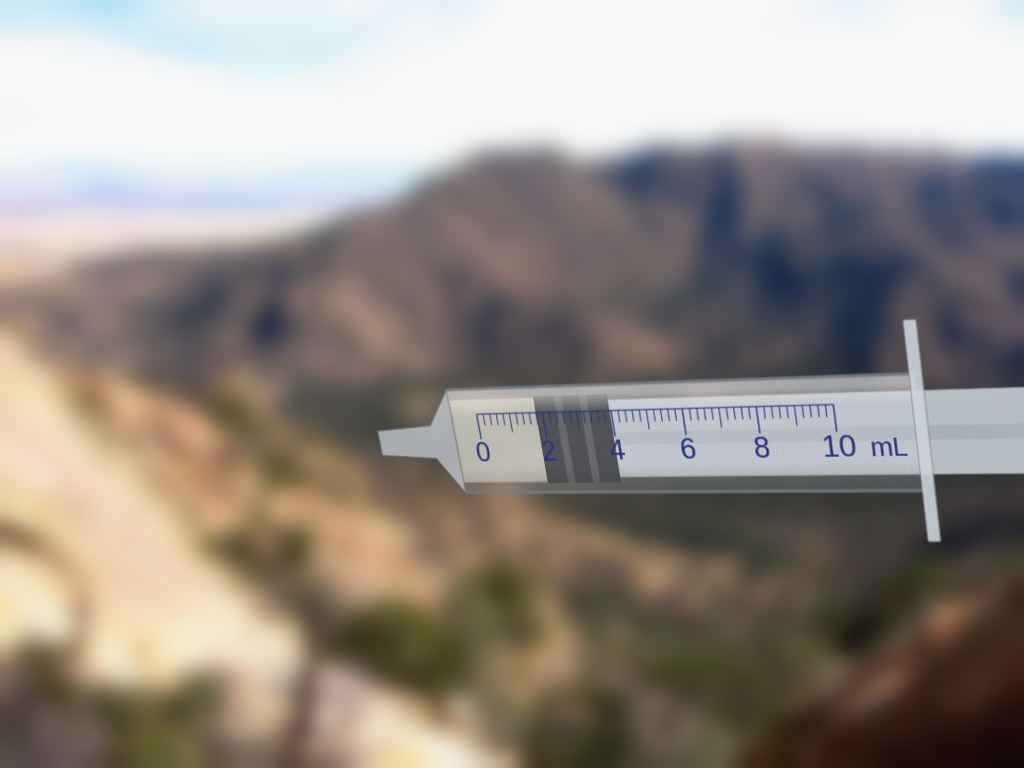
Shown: 1.8 mL
